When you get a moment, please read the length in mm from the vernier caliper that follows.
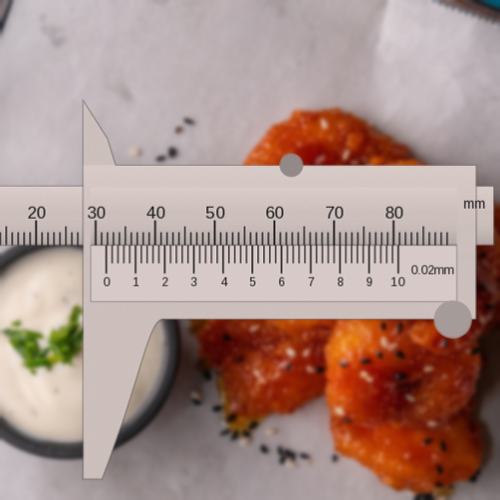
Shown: 31.8 mm
